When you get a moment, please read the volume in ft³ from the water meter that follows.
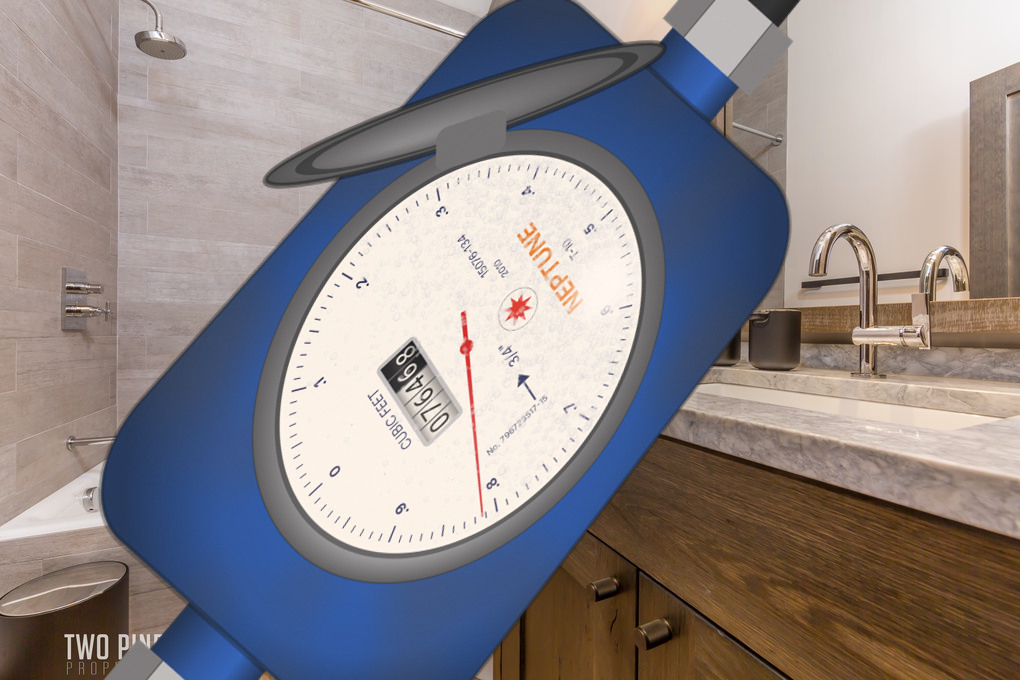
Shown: 76467.81 ft³
